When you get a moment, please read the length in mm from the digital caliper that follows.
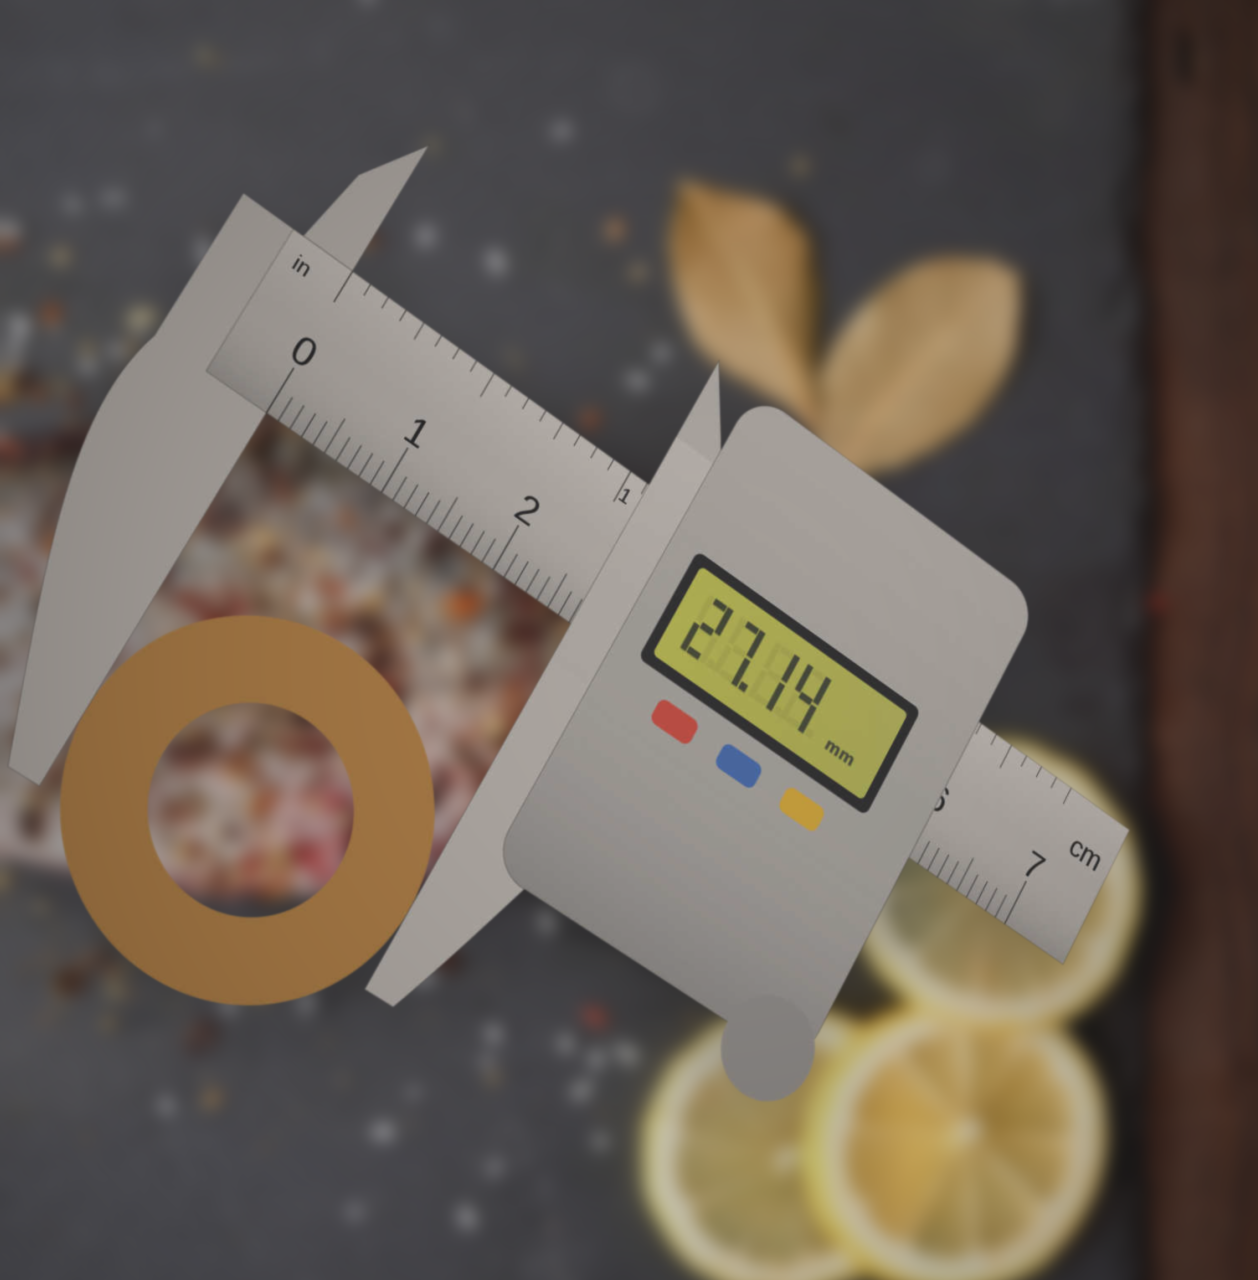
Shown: 27.14 mm
